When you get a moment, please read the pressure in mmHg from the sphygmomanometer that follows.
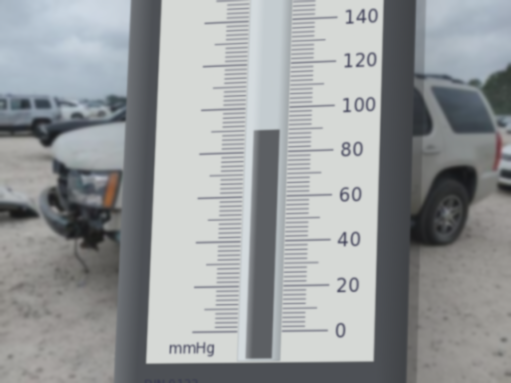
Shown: 90 mmHg
